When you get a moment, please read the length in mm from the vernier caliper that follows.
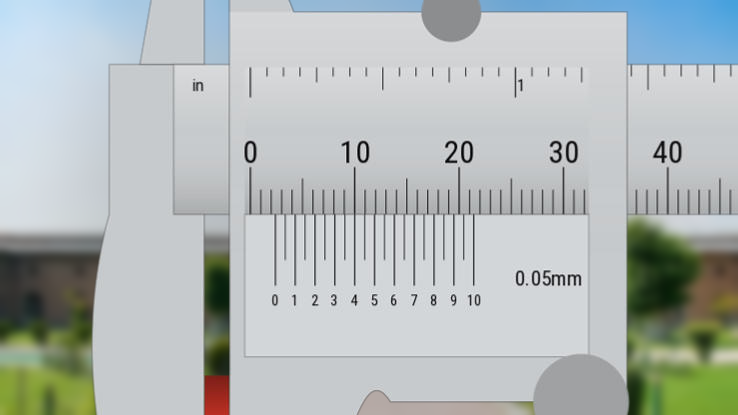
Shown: 2.4 mm
